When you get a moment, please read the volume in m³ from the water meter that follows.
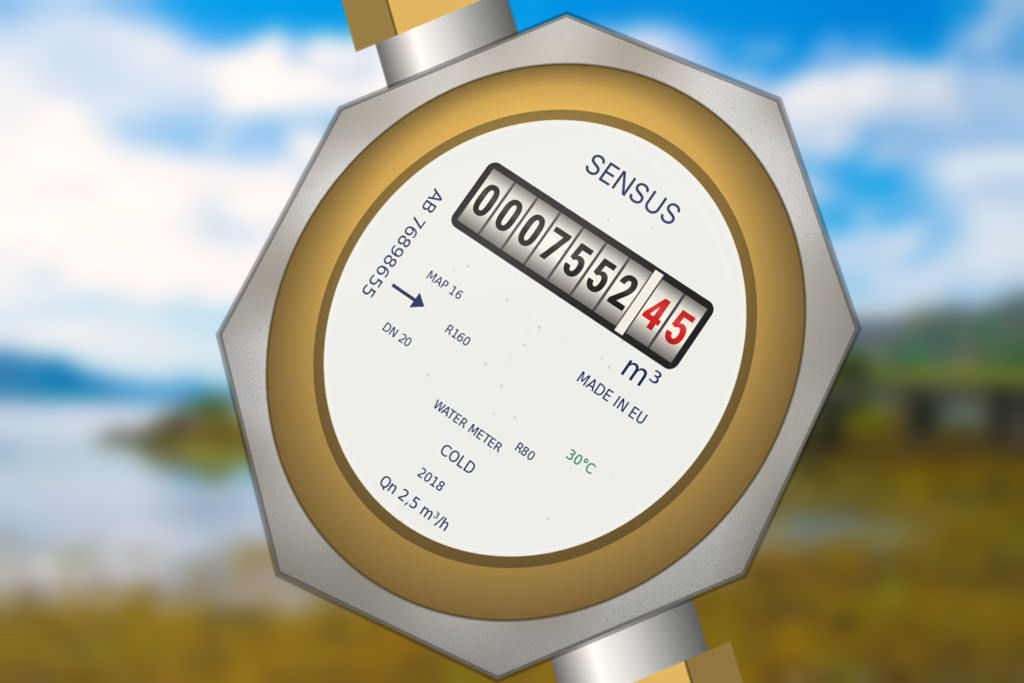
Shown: 7552.45 m³
